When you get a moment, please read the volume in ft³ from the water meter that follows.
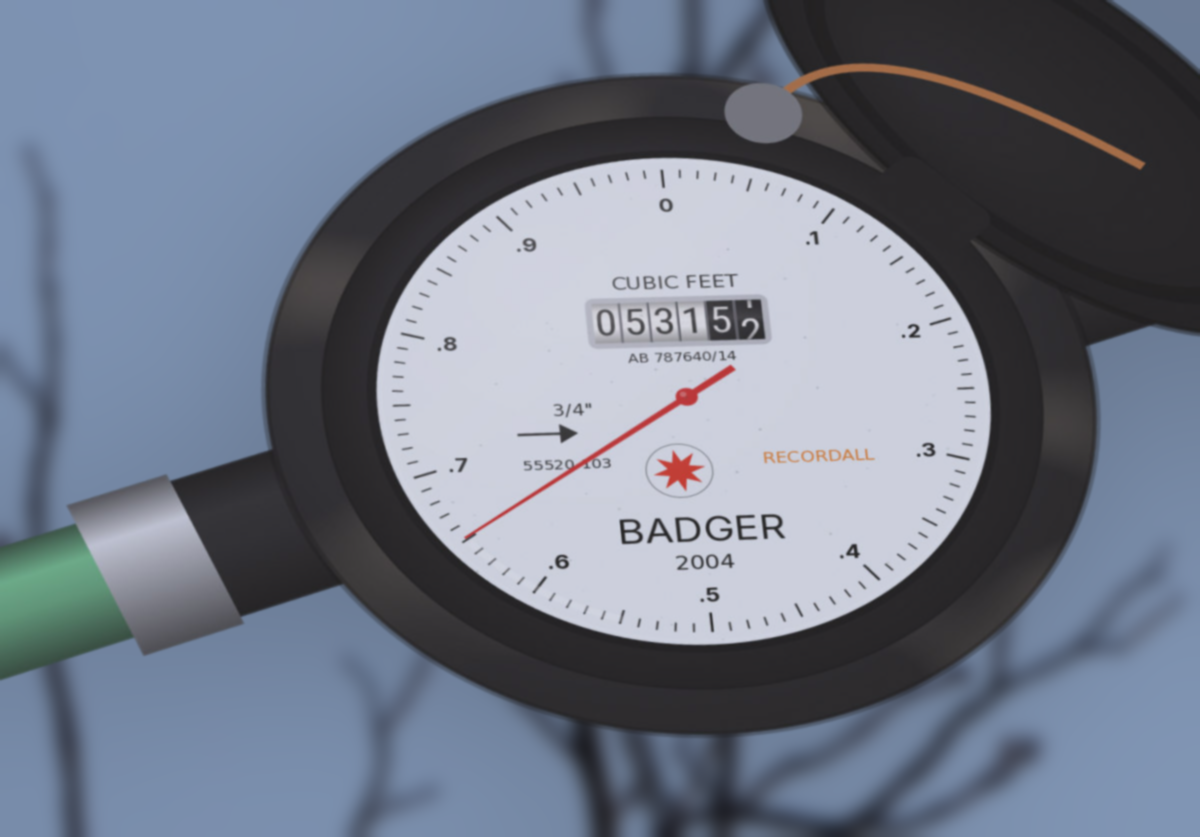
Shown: 53151.65 ft³
